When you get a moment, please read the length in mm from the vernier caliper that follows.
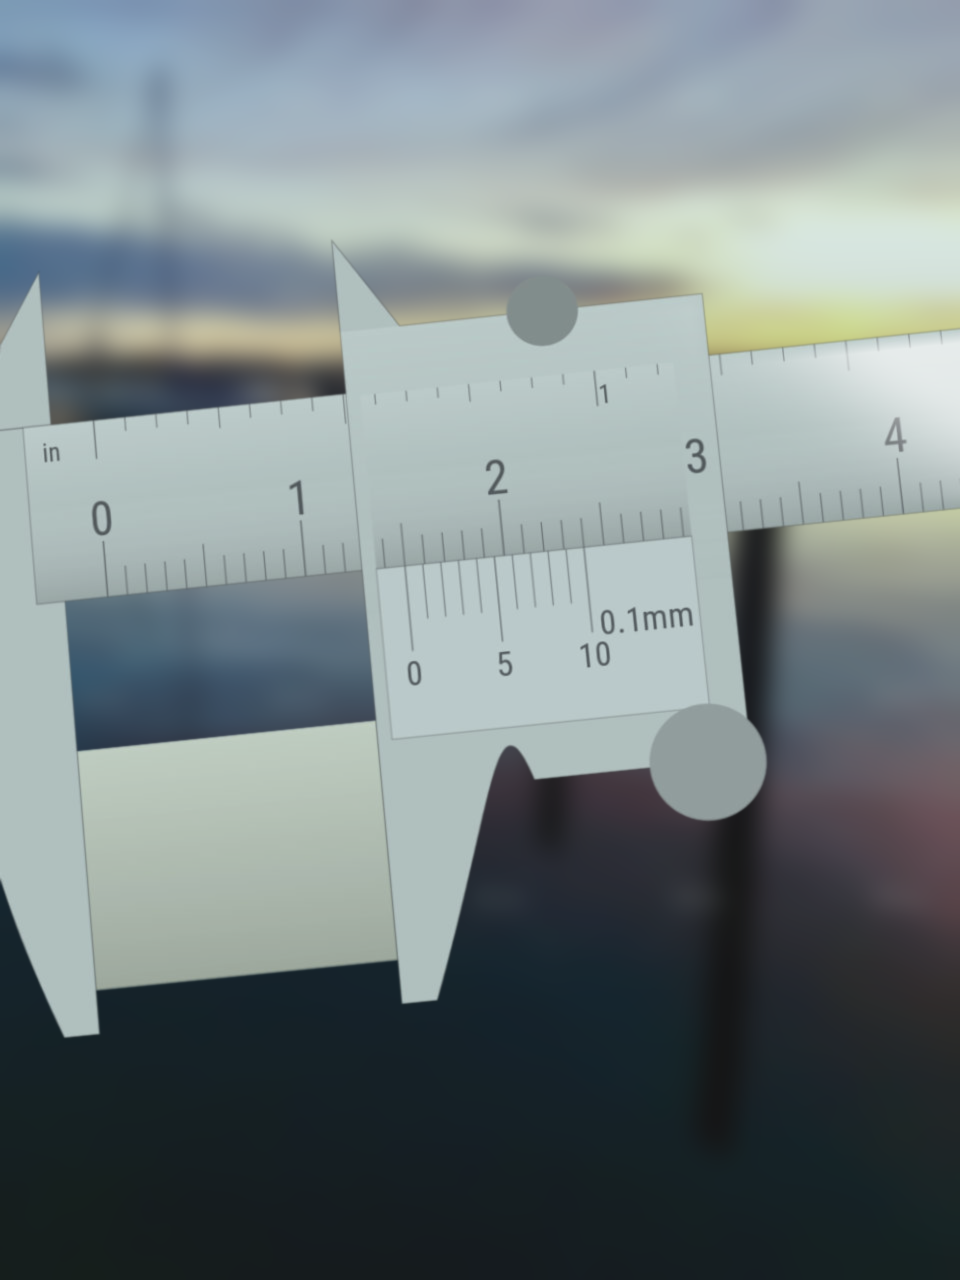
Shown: 15.0 mm
